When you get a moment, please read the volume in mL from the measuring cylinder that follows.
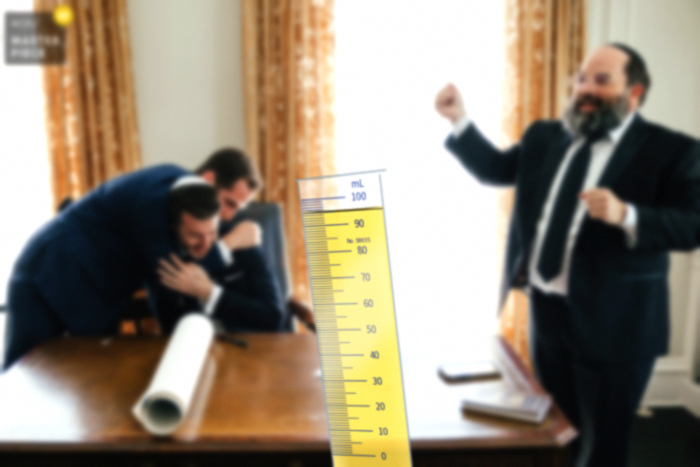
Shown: 95 mL
